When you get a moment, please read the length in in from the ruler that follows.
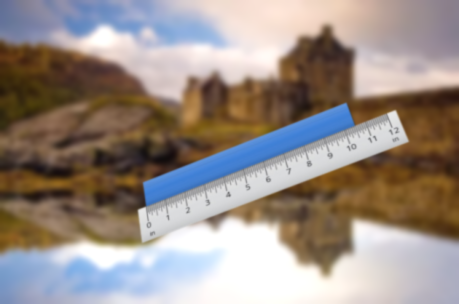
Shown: 10.5 in
